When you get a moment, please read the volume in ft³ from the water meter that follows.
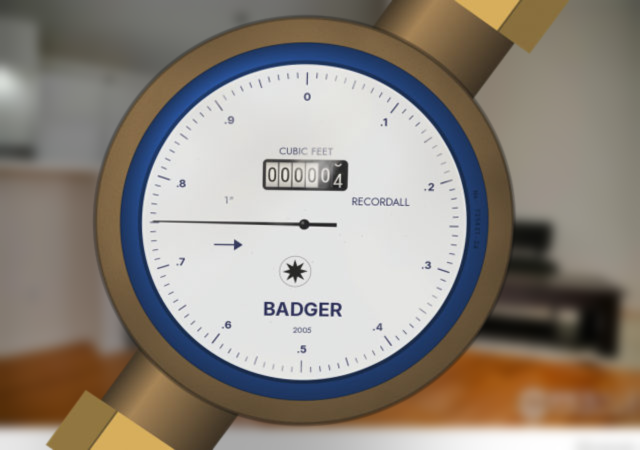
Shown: 3.75 ft³
